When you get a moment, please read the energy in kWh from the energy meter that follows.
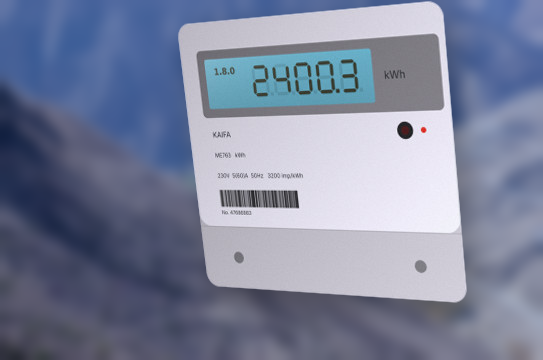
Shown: 2400.3 kWh
